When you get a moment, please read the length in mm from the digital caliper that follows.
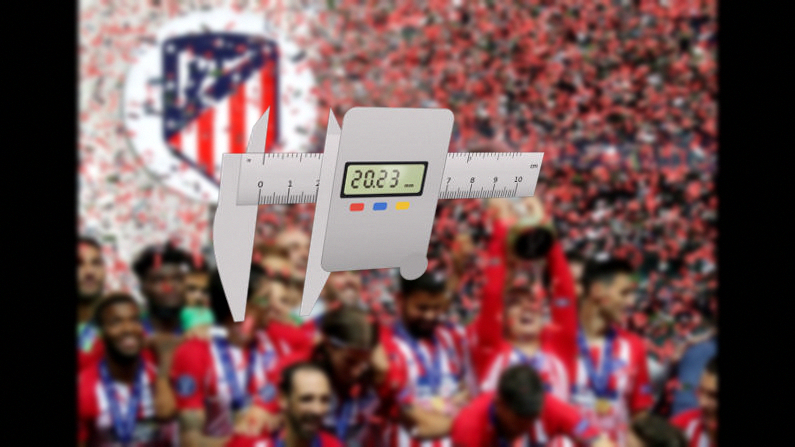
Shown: 20.23 mm
